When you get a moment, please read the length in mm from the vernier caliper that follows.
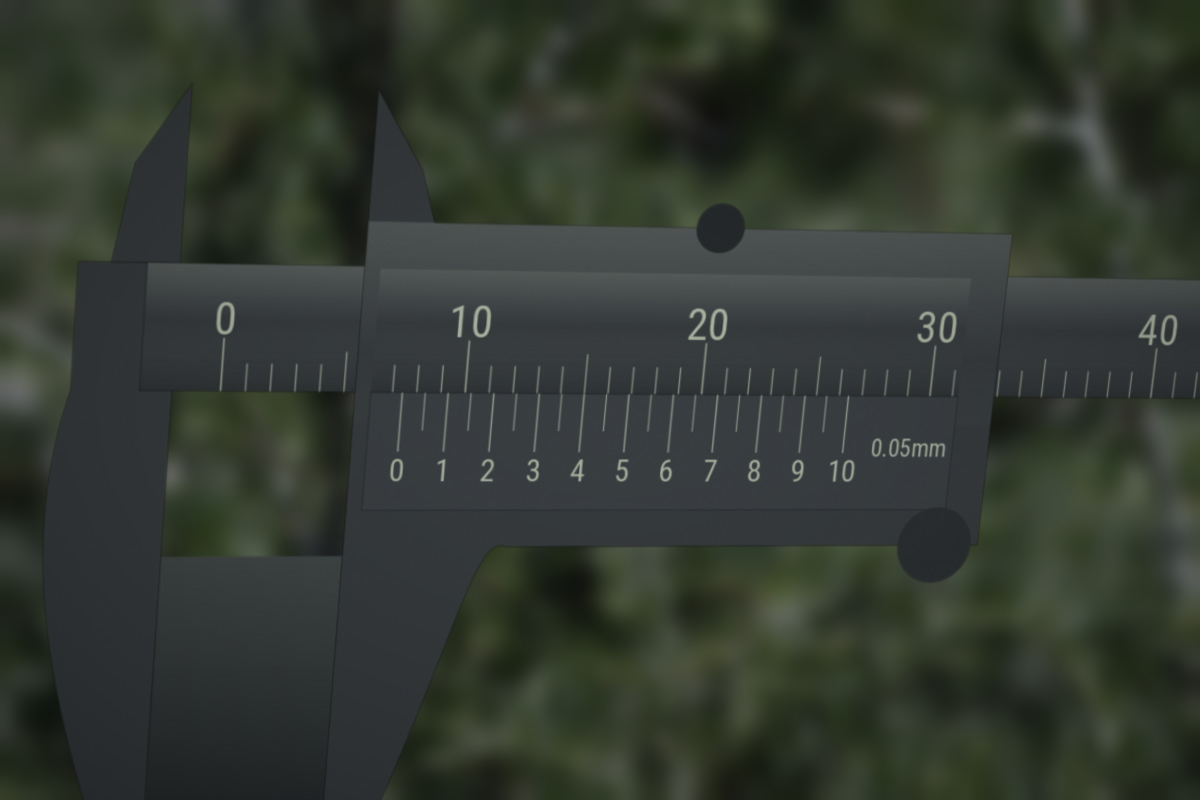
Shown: 7.4 mm
